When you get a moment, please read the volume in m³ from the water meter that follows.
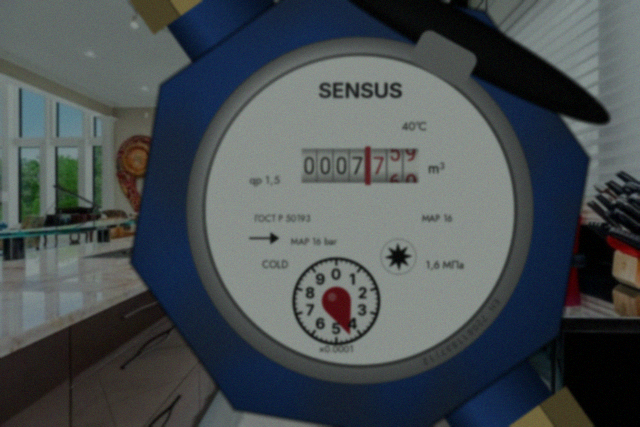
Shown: 7.7594 m³
